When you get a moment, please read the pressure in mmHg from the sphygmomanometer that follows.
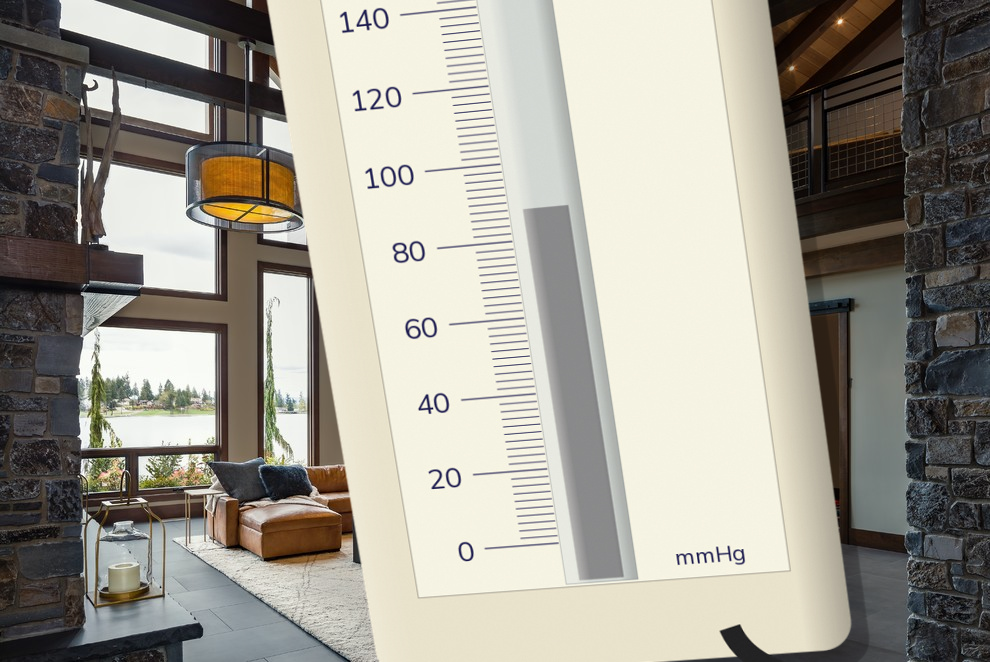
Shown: 88 mmHg
